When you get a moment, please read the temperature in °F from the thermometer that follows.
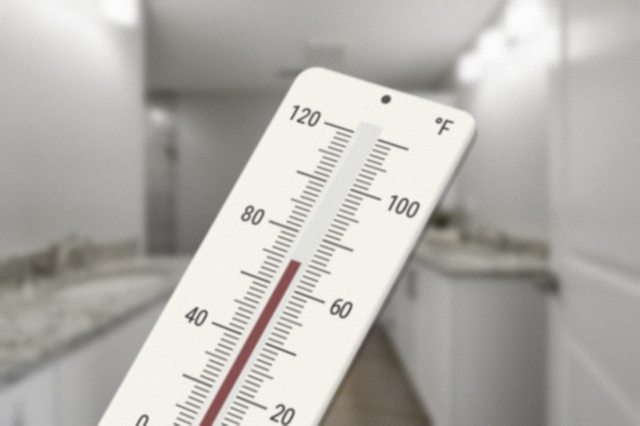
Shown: 70 °F
